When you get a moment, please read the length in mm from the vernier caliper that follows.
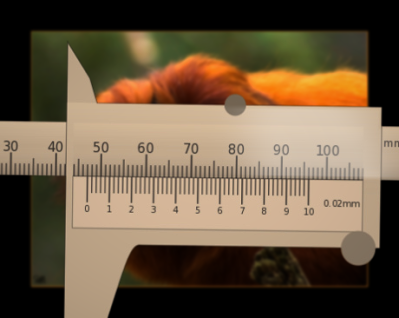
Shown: 47.0 mm
